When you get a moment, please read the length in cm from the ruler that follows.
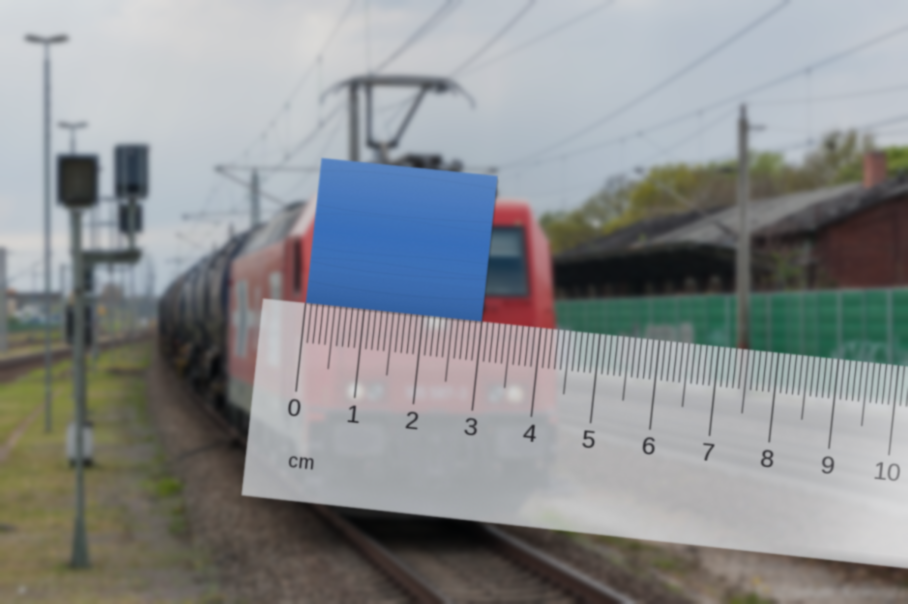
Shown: 3 cm
